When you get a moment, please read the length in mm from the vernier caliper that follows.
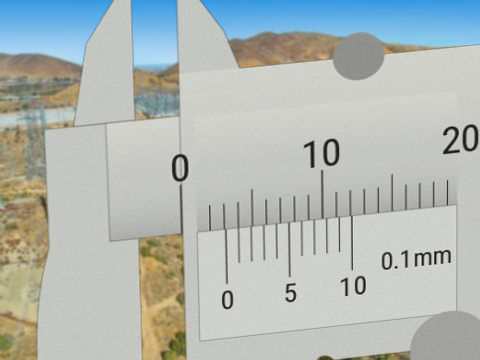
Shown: 3.1 mm
